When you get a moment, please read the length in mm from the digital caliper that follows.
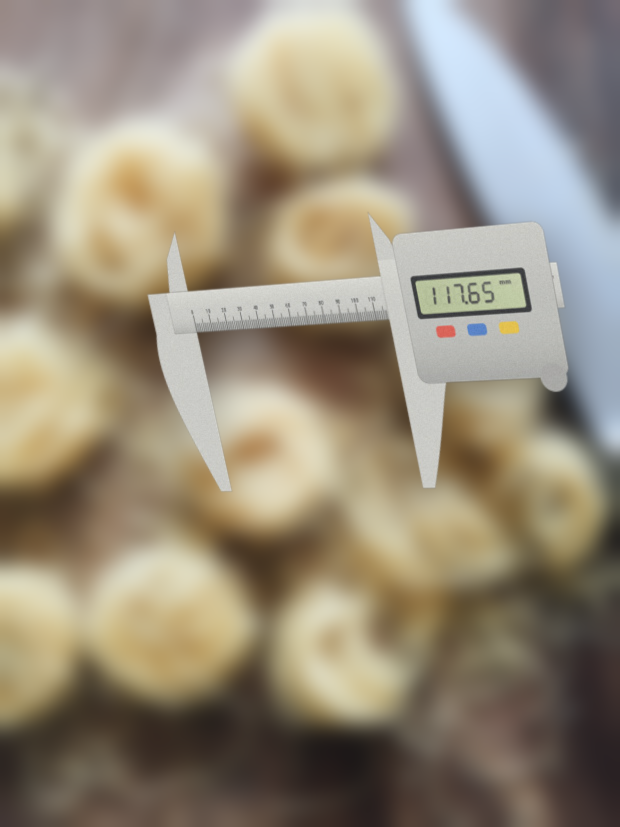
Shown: 117.65 mm
